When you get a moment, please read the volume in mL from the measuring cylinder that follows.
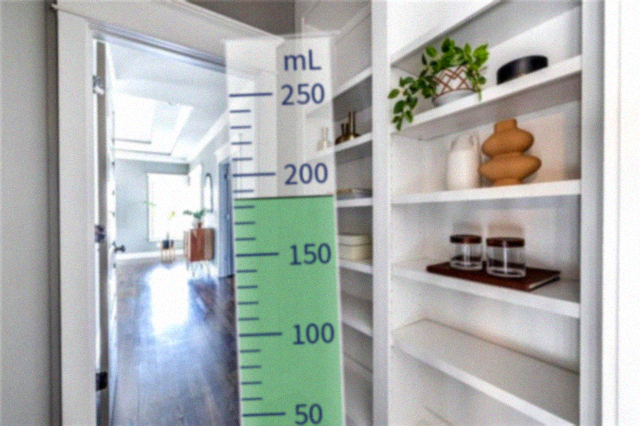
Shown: 185 mL
